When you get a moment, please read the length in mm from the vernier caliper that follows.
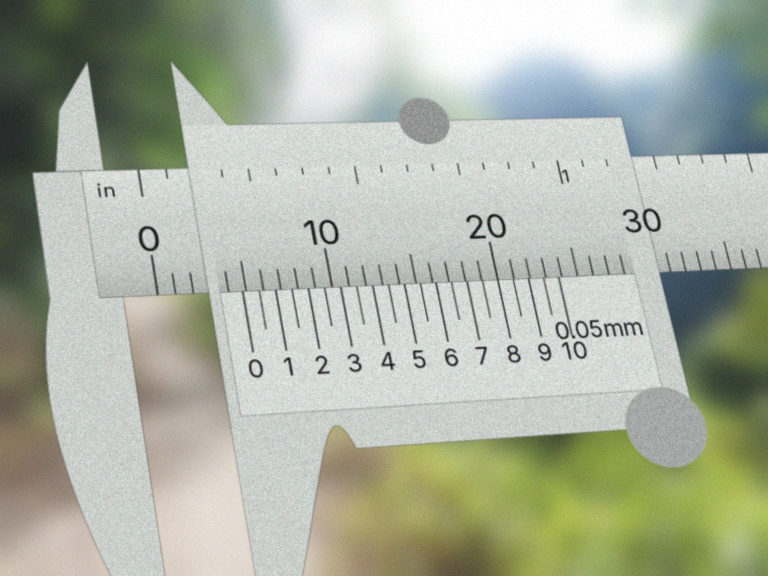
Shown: 4.8 mm
